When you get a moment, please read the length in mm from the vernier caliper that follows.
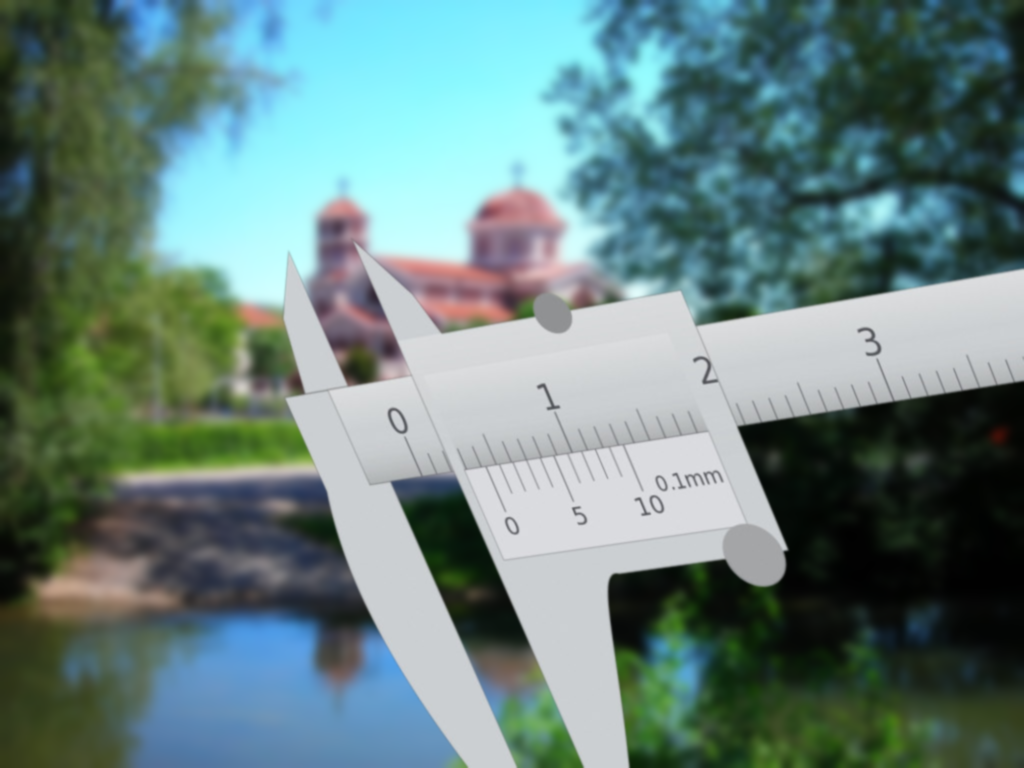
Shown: 4.3 mm
